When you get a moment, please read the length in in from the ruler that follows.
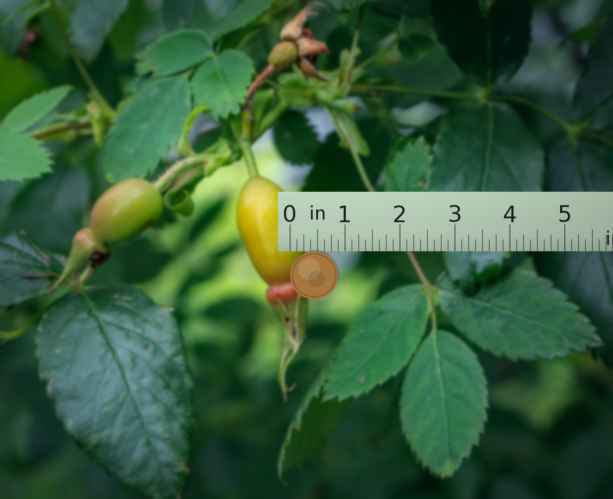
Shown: 0.875 in
